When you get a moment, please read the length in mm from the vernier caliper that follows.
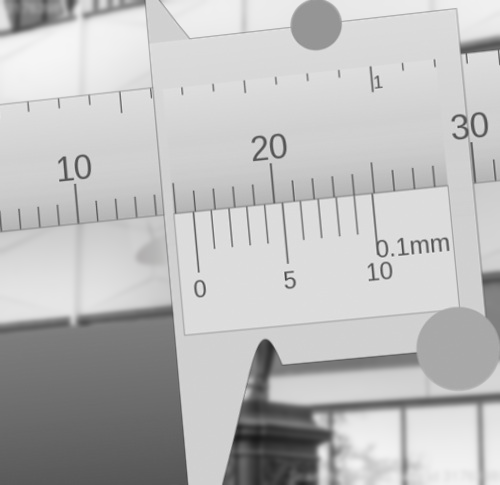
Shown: 15.9 mm
